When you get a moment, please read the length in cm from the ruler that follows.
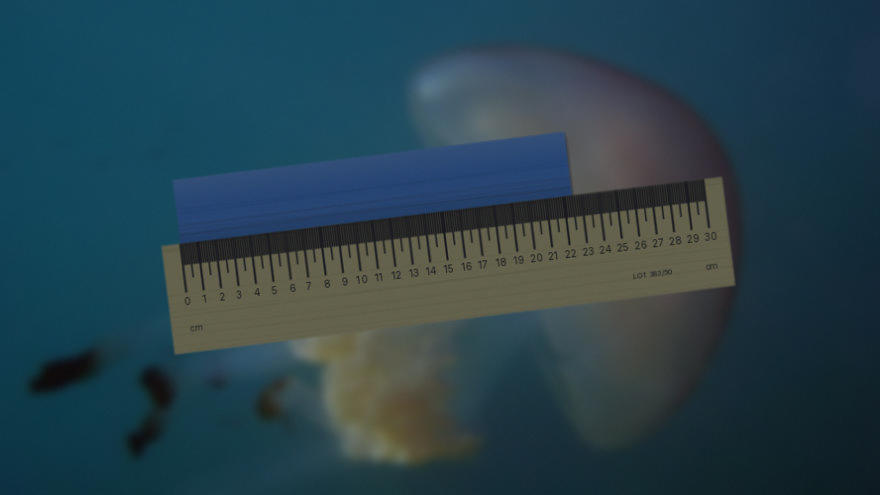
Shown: 22.5 cm
